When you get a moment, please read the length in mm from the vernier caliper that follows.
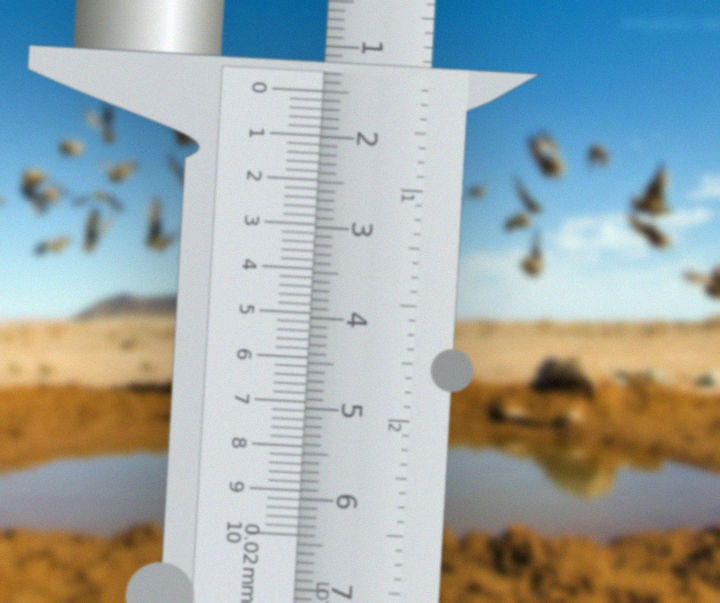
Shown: 15.0 mm
